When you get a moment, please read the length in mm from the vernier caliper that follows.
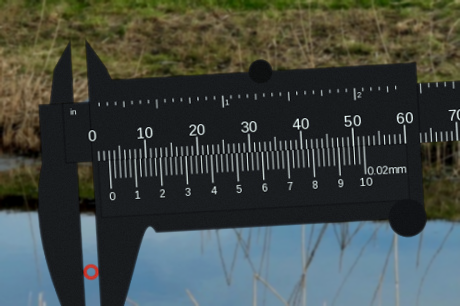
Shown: 3.0 mm
